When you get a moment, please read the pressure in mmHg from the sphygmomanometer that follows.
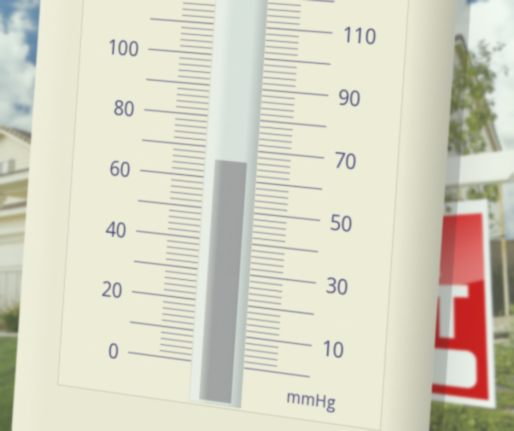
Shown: 66 mmHg
